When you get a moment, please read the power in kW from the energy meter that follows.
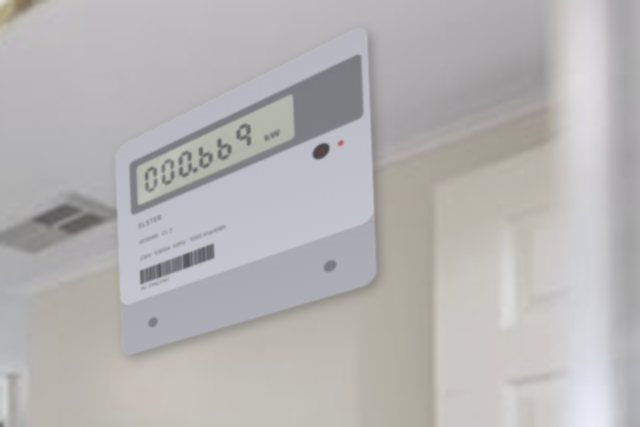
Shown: 0.669 kW
